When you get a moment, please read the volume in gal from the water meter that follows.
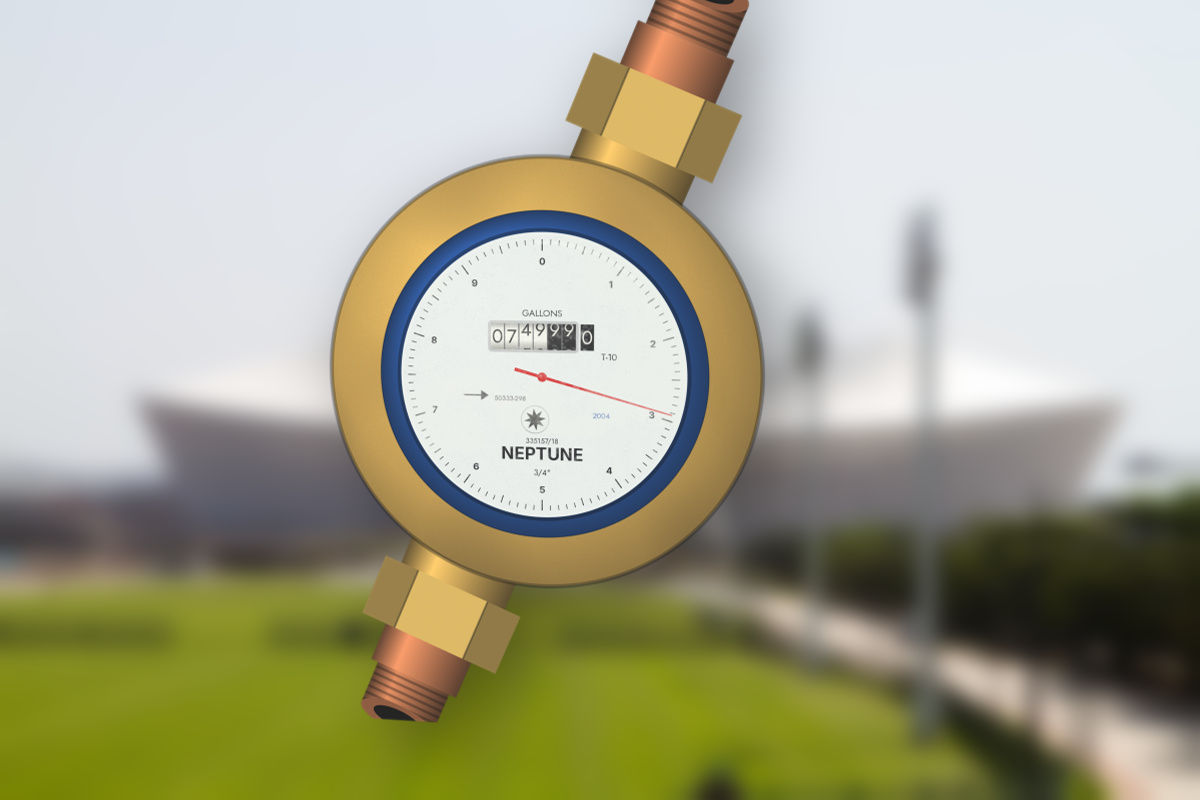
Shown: 749992.9 gal
